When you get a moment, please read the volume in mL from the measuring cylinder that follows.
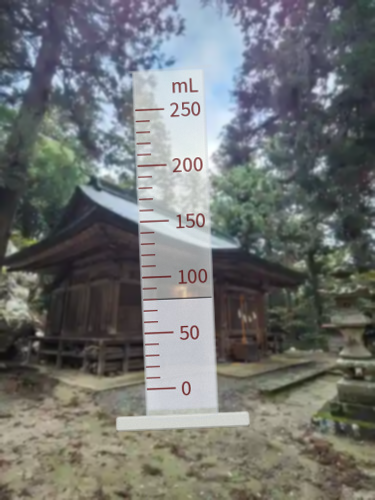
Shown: 80 mL
